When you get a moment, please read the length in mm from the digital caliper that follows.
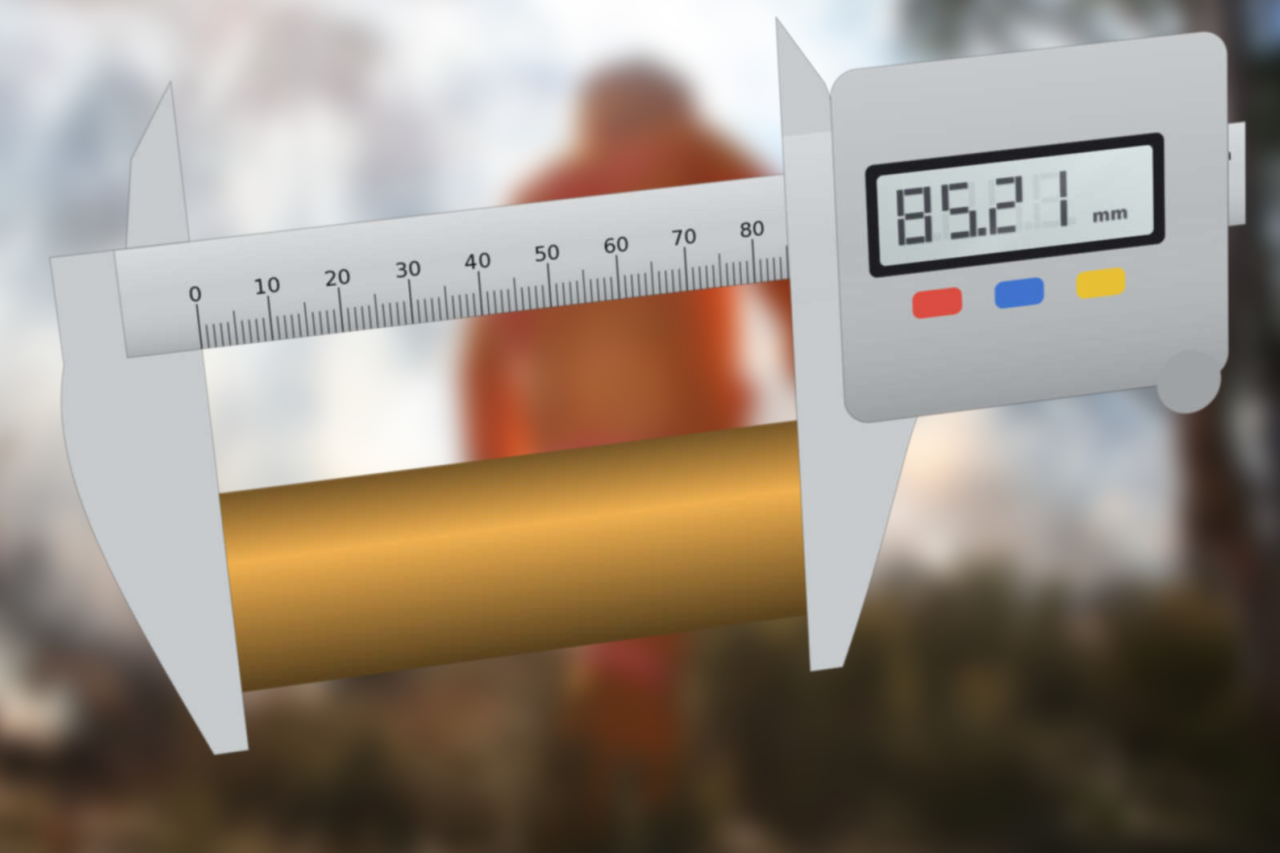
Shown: 85.21 mm
